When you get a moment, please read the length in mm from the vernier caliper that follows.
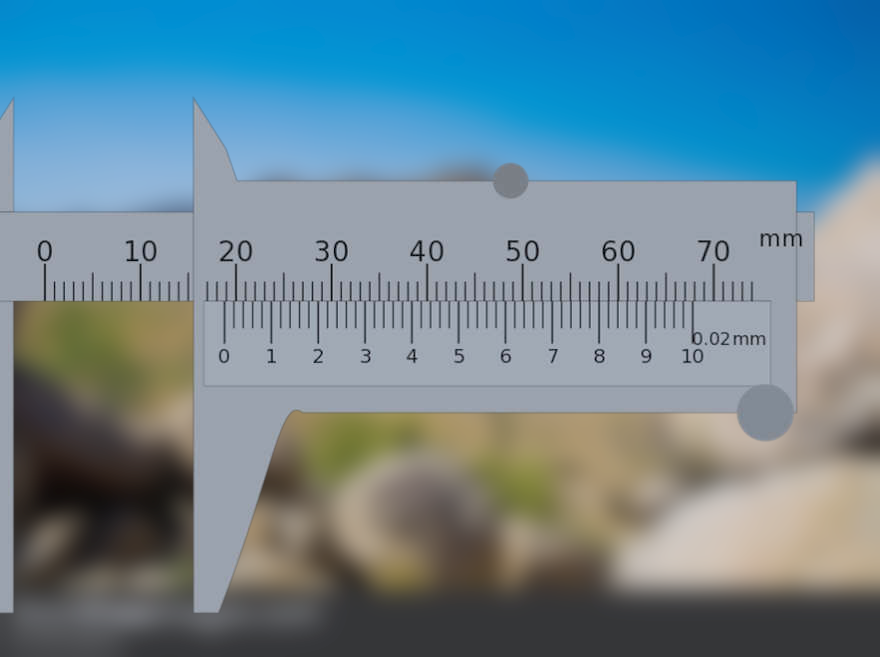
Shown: 18.8 mm
